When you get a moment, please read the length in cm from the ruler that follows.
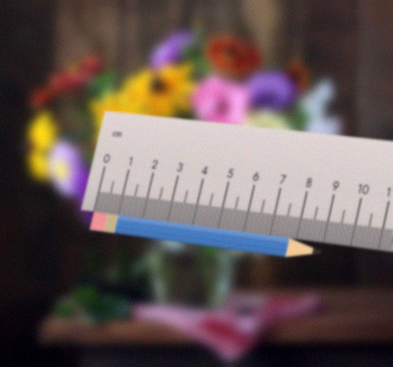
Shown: 9 cm
